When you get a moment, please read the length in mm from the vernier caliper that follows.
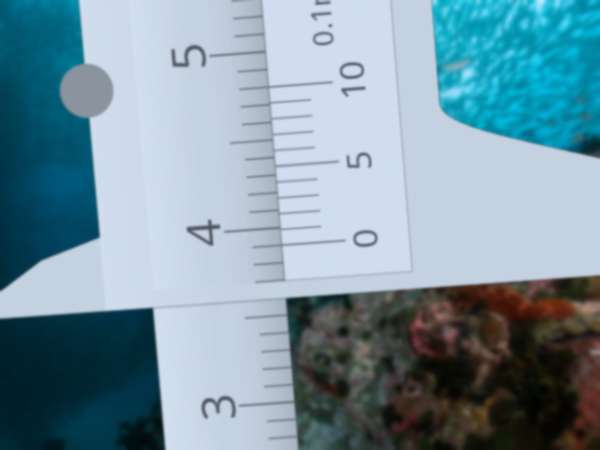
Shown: 39.0 mm
